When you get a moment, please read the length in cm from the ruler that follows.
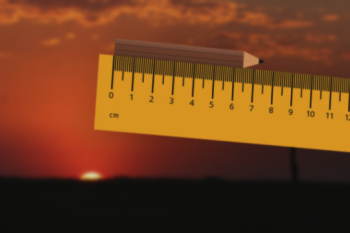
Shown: 7.5 cm
